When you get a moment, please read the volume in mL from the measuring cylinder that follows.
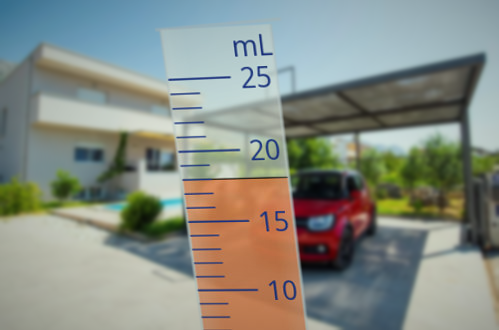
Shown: 18 mL
